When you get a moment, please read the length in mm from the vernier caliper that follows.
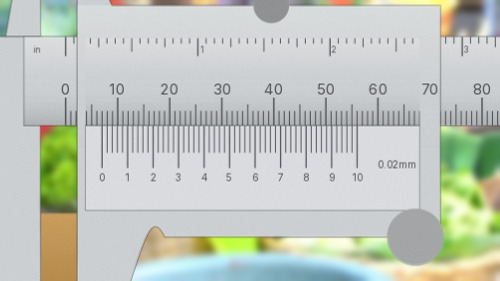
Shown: 7.0 mm
